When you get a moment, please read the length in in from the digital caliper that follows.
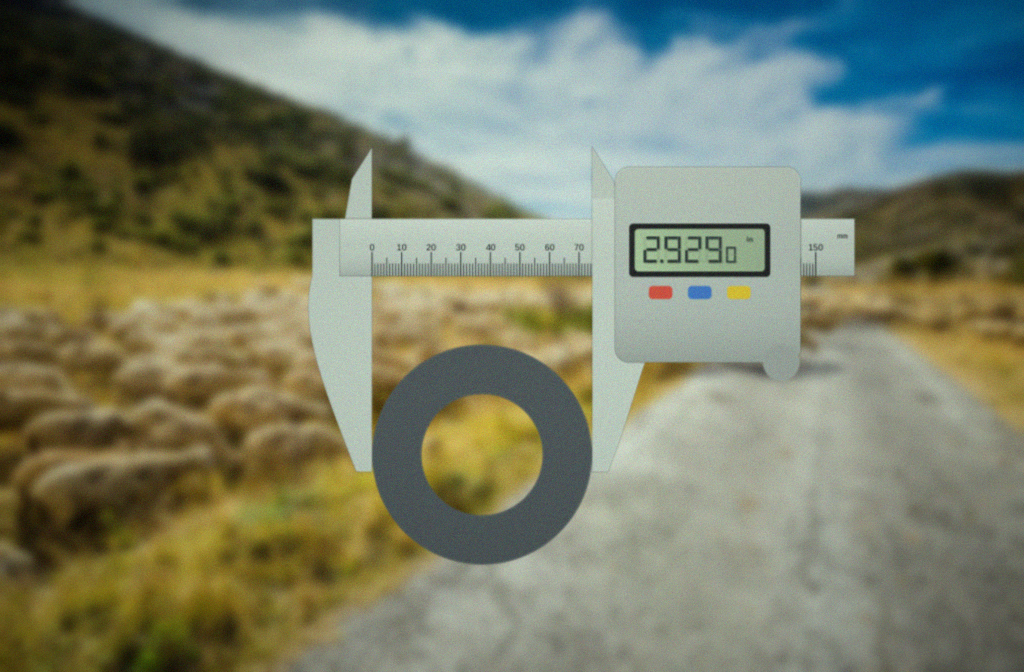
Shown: 2.9290 in
